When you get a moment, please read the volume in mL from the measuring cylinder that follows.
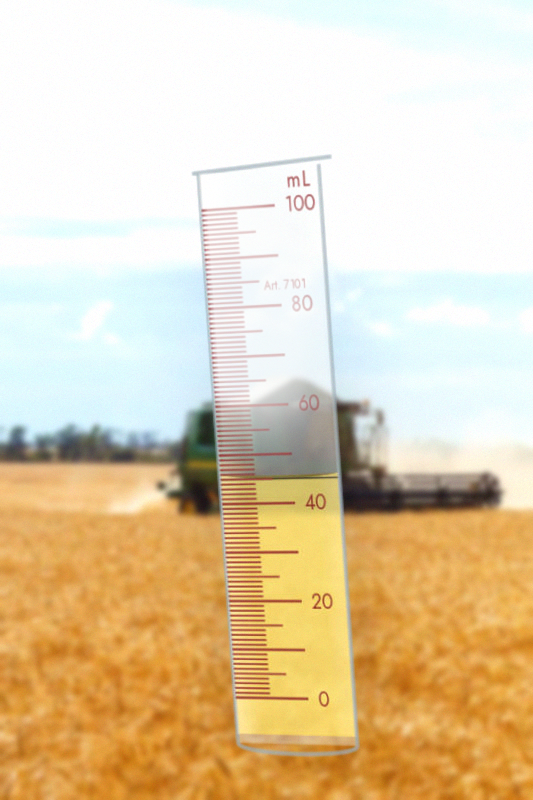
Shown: 45 mL
